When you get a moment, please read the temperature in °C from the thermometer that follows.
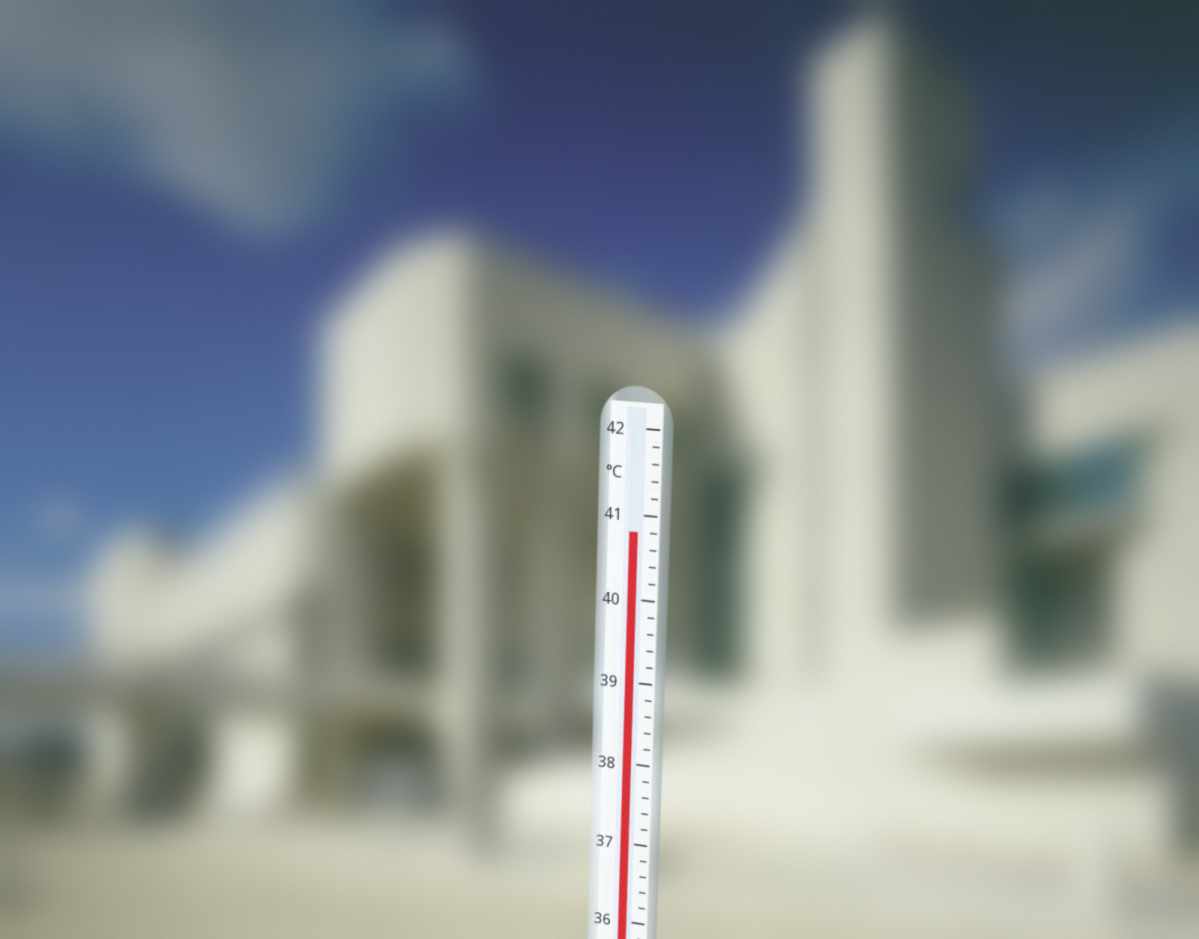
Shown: 40.8 °C
